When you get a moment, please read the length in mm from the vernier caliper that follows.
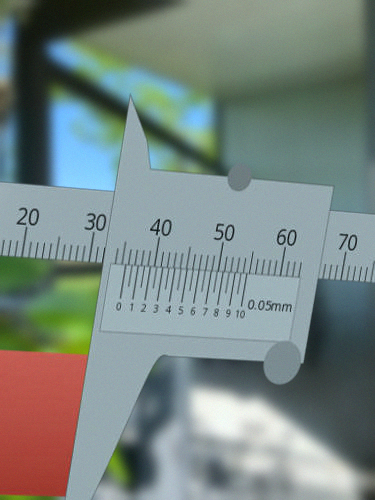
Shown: 35.6 mm
